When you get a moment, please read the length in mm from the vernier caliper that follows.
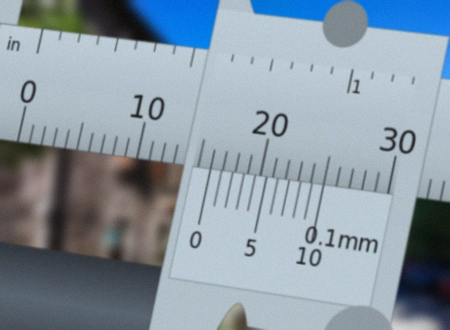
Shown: 16.0 mm
